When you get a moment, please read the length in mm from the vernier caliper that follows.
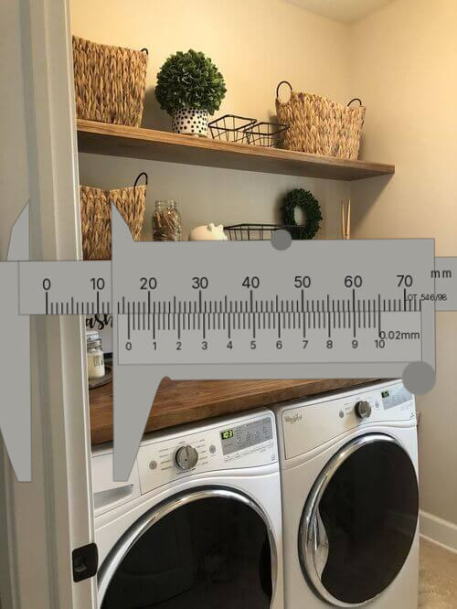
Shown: 16.0 mm
